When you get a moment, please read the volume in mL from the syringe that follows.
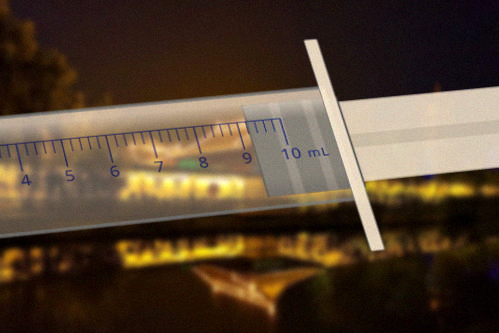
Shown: 9.2 mL
